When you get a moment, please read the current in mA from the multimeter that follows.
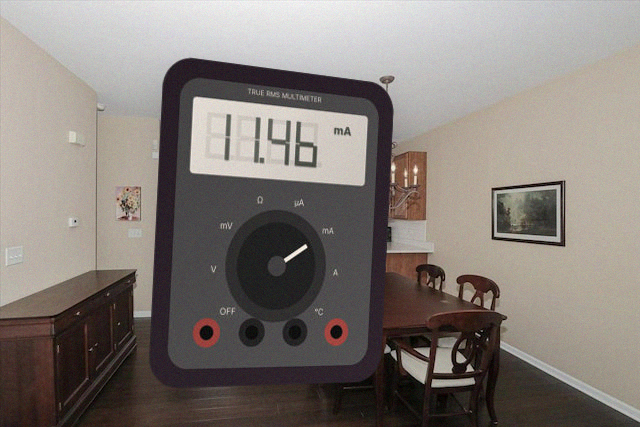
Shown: 11.46 mA
